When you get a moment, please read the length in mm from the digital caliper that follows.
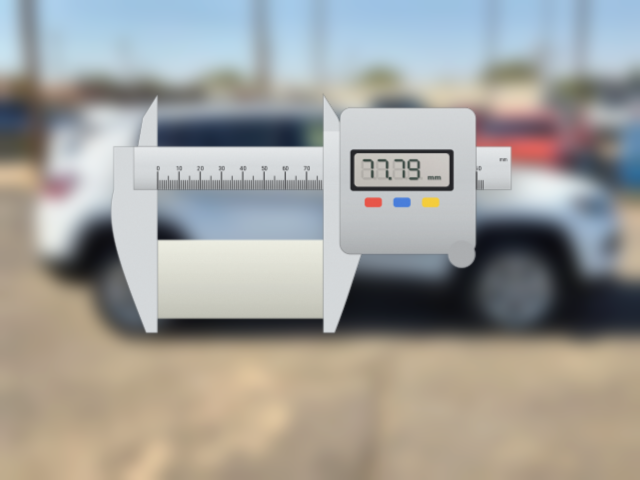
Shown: 77.79 mm
